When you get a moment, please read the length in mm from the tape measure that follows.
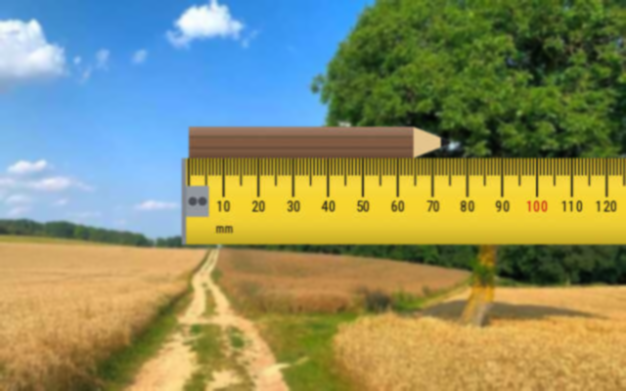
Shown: 75 mm
